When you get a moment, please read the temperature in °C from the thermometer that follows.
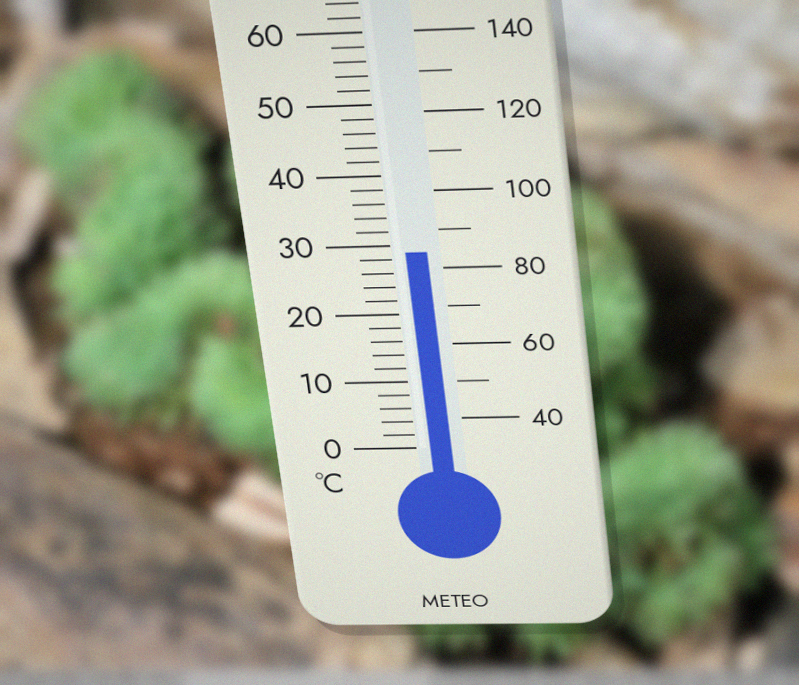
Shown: 29 °C
